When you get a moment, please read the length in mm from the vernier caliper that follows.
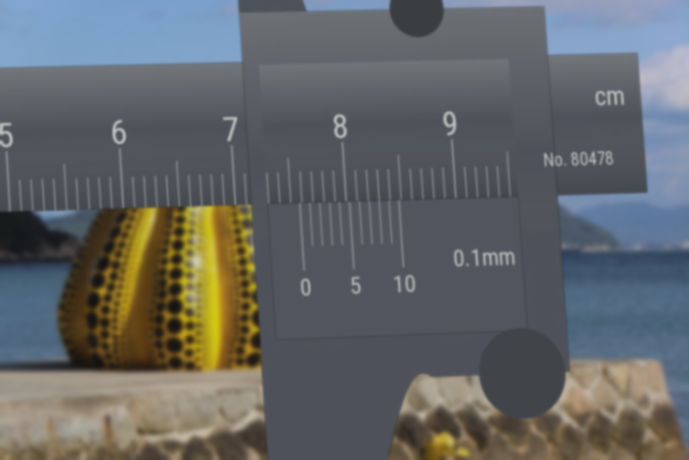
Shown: 75.8 mm
